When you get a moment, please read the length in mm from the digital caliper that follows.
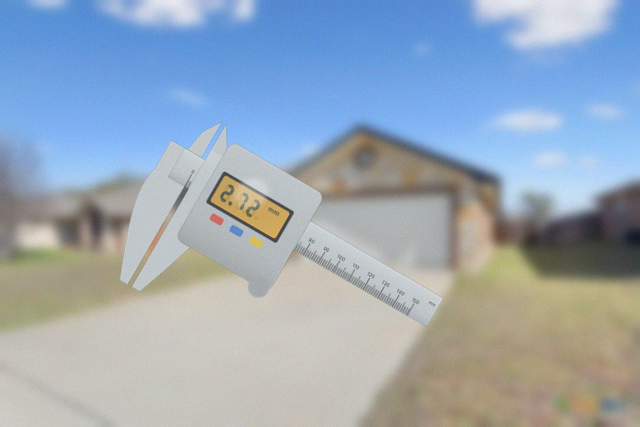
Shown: 2.72 mm
